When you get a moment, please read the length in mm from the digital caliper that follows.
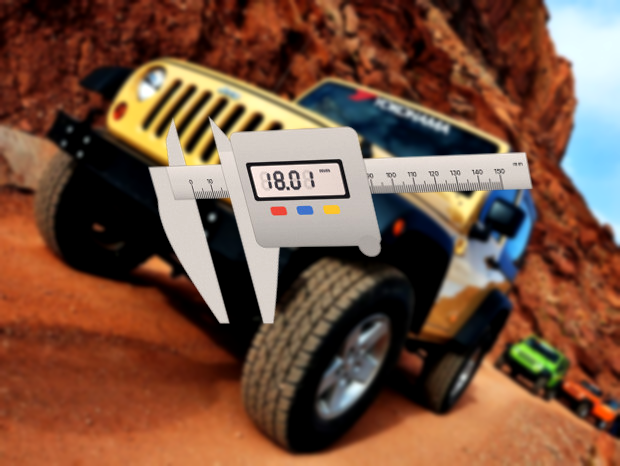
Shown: 18.01 mm
